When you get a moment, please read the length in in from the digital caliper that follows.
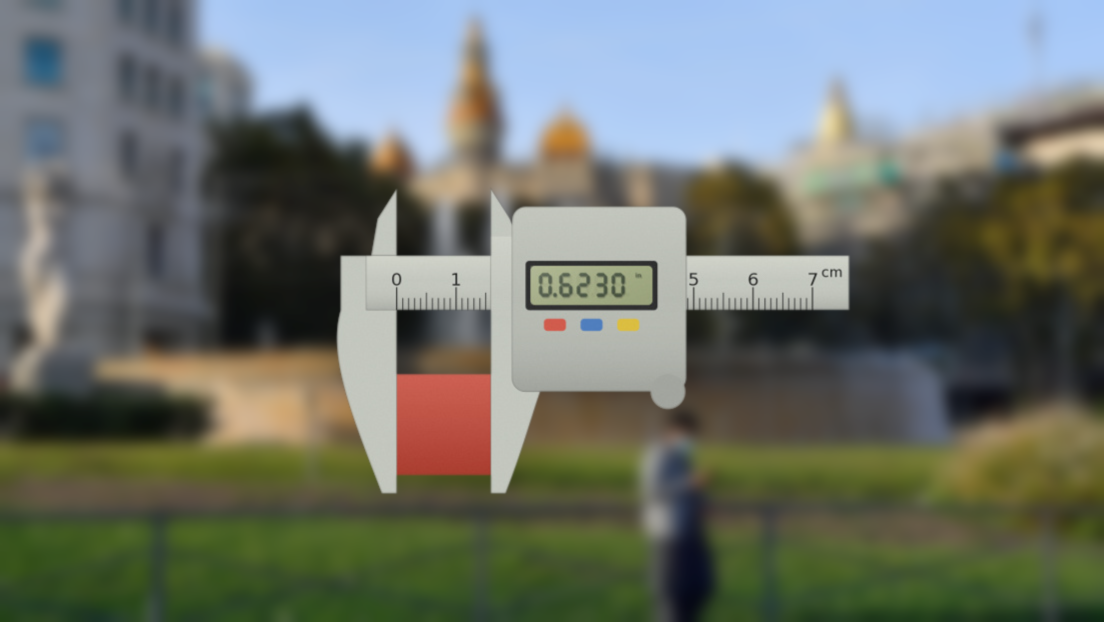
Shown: 0.6230 in
